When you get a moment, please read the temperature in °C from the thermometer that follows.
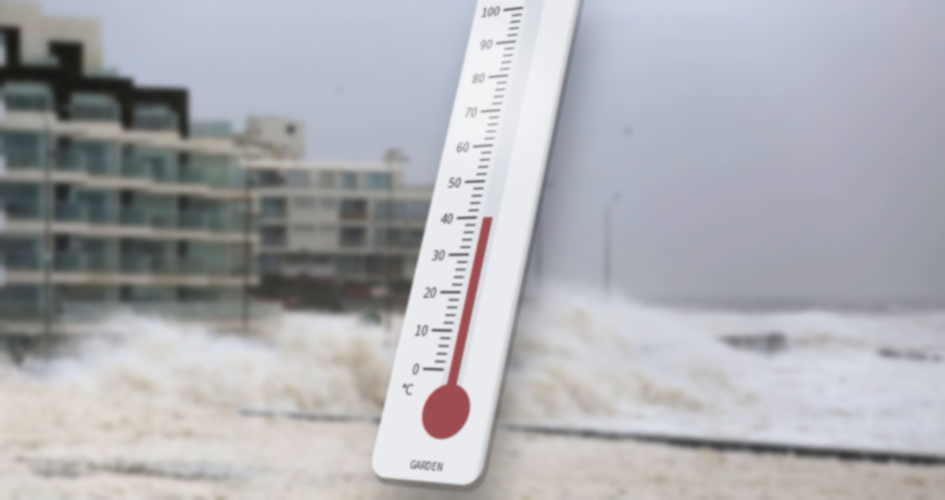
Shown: 40 °C
